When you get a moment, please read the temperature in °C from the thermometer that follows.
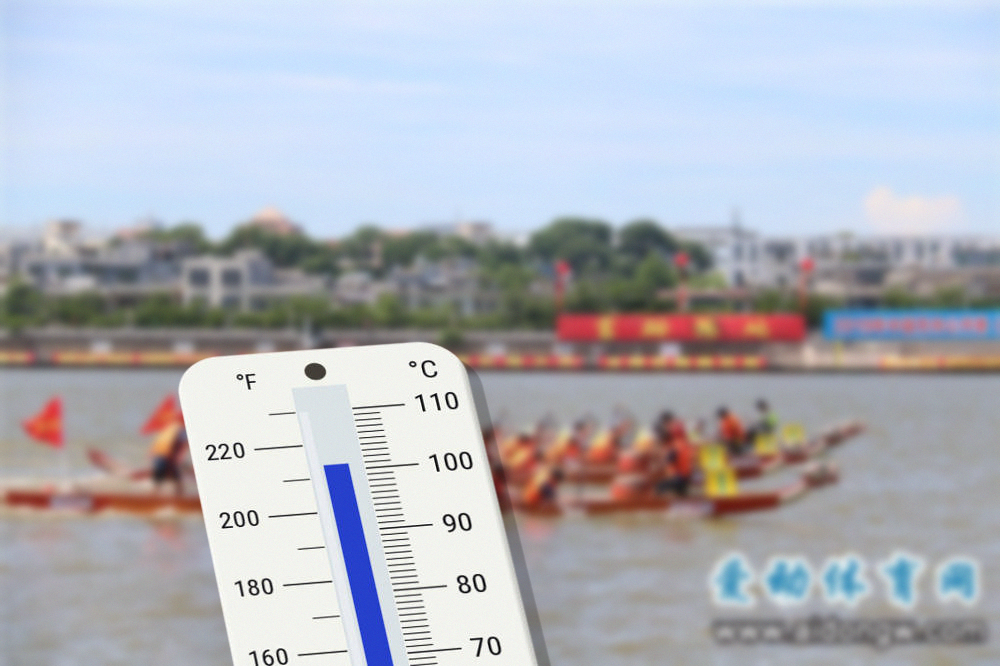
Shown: 101 °C
